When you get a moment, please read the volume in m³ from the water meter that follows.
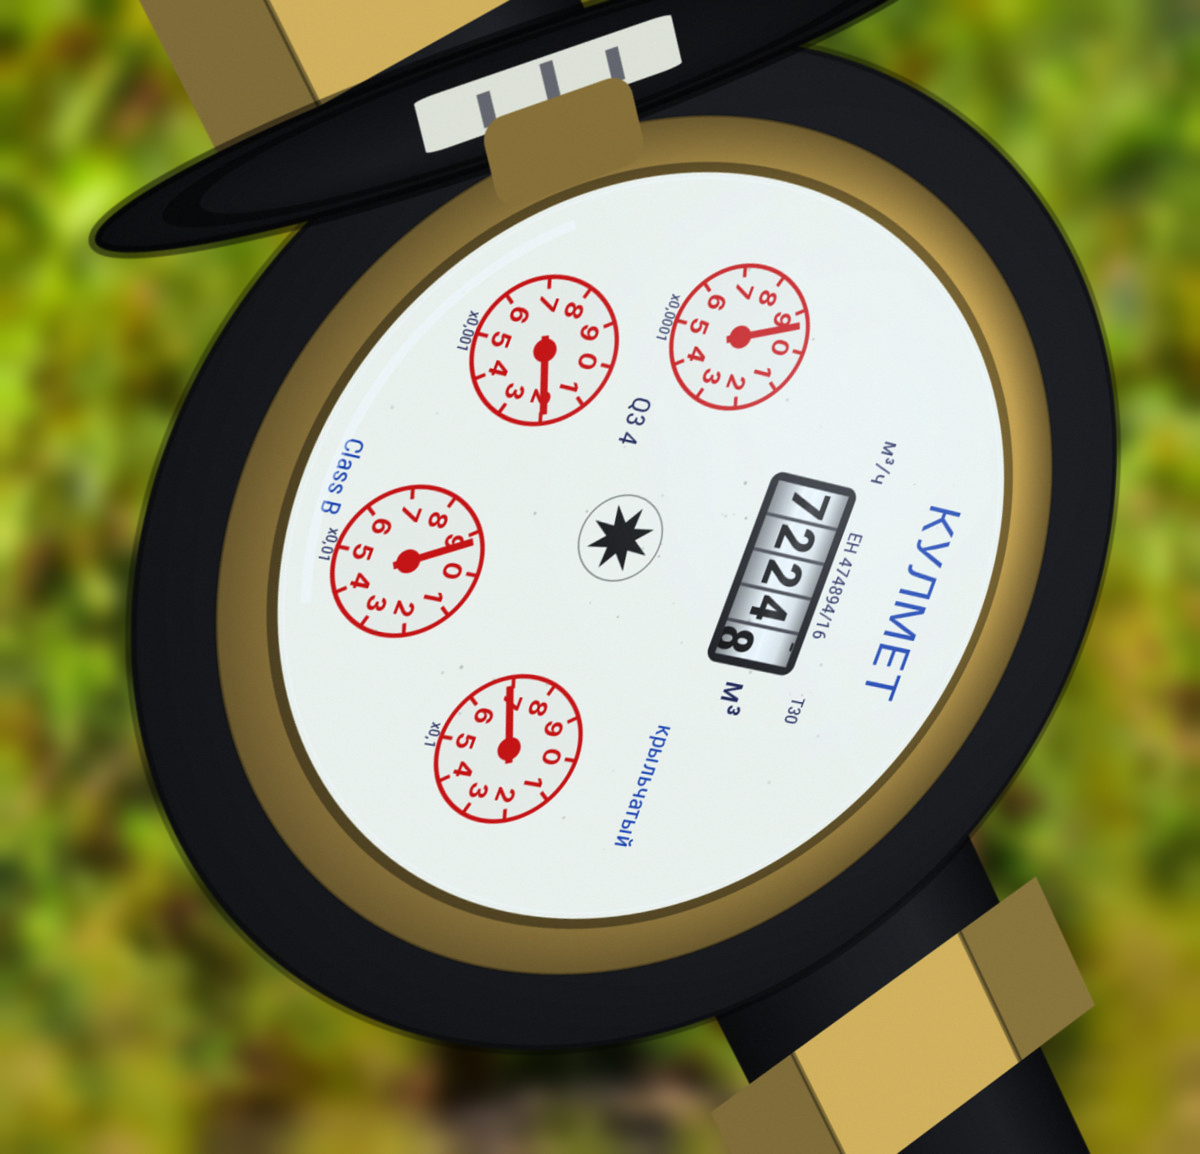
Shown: 72247.6919 m³
